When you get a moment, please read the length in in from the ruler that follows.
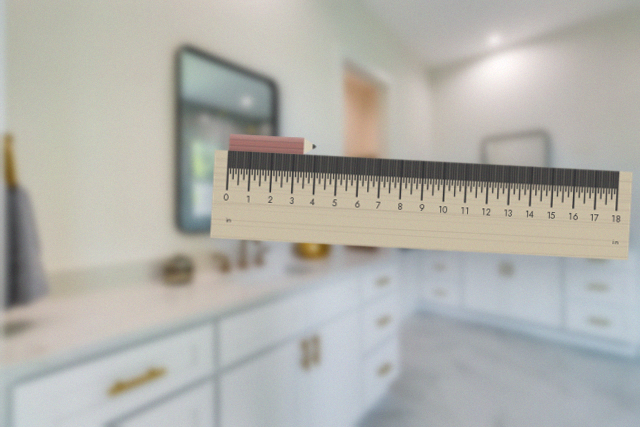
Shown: 4 in
